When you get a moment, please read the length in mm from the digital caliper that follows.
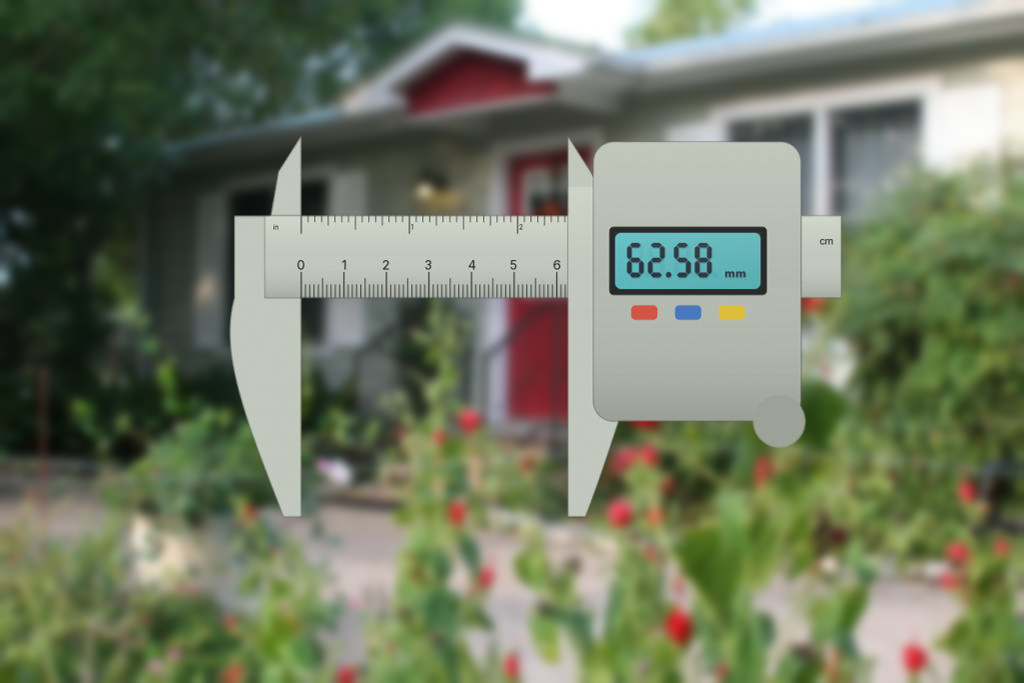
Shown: 62.58 mm
